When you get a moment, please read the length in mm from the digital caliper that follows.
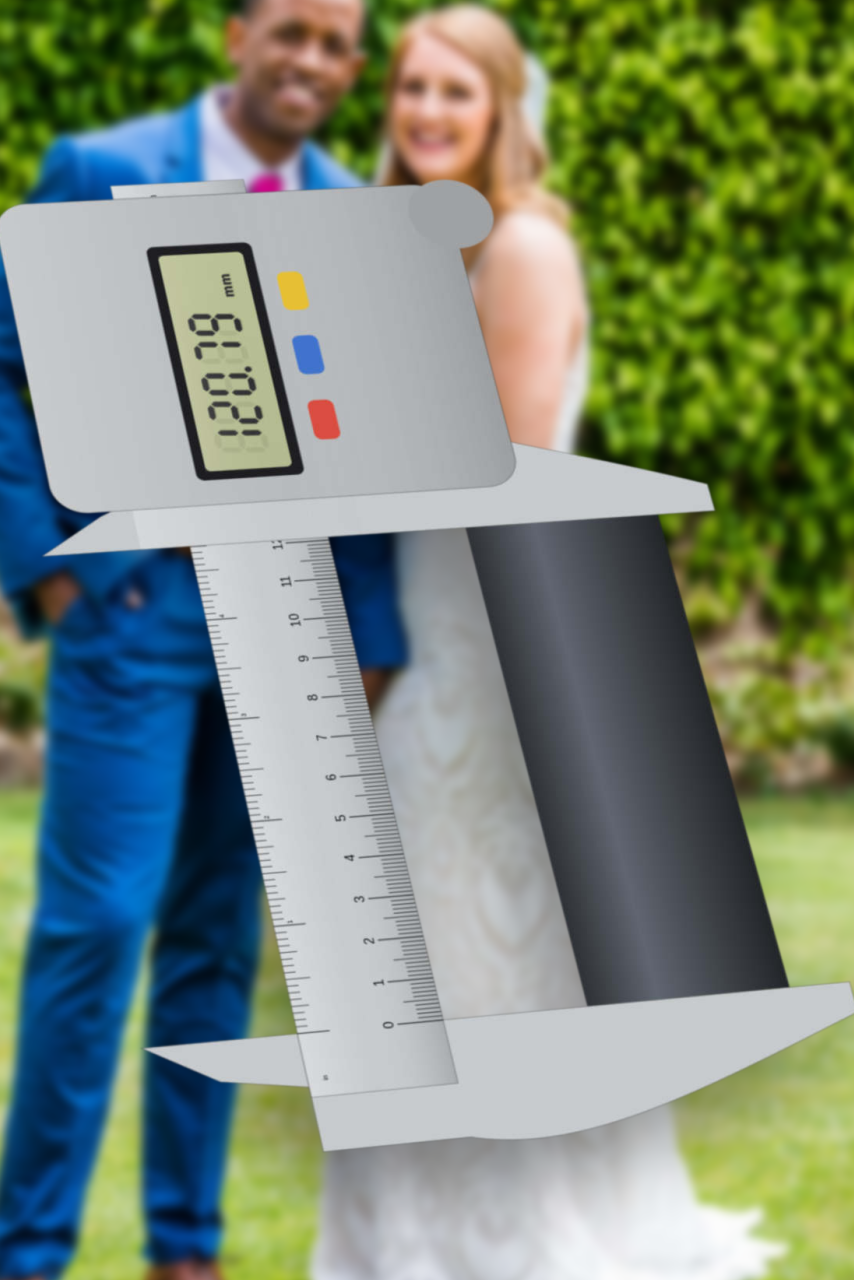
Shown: 120.79 mm
